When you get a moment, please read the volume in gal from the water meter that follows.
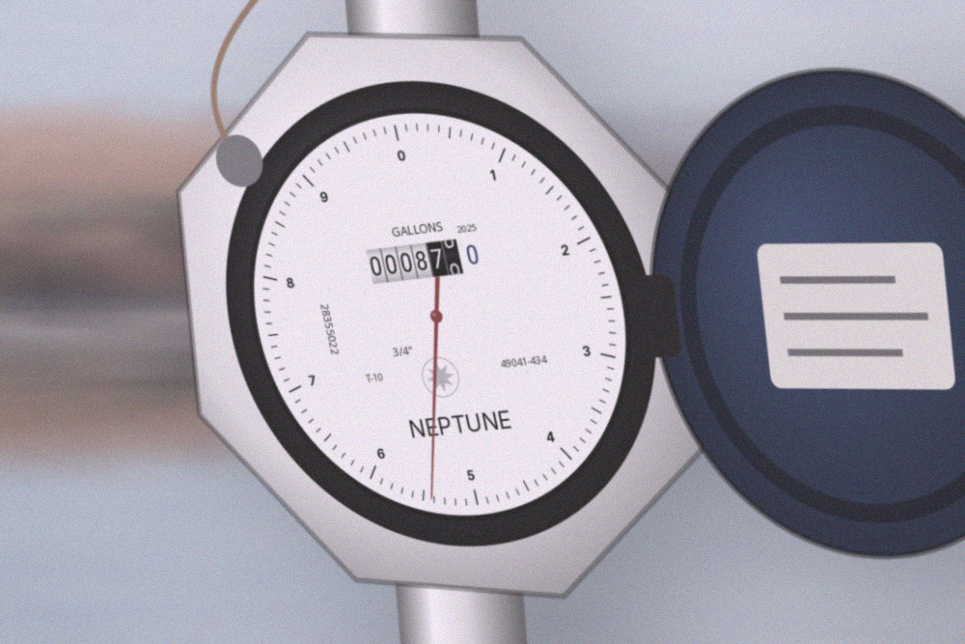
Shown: 8785.4 gal
